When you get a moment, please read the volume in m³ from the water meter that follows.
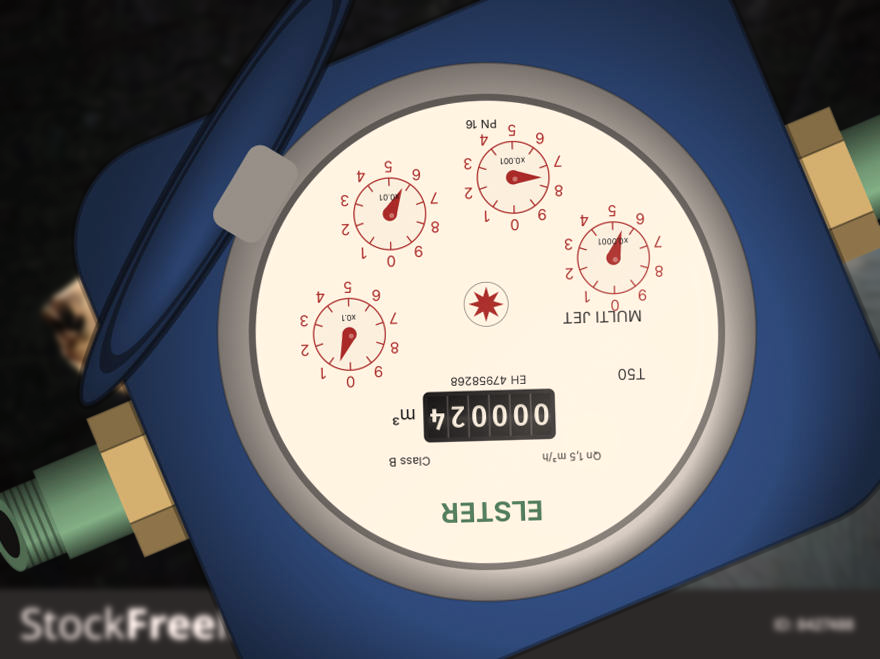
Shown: 24.0575 m³
